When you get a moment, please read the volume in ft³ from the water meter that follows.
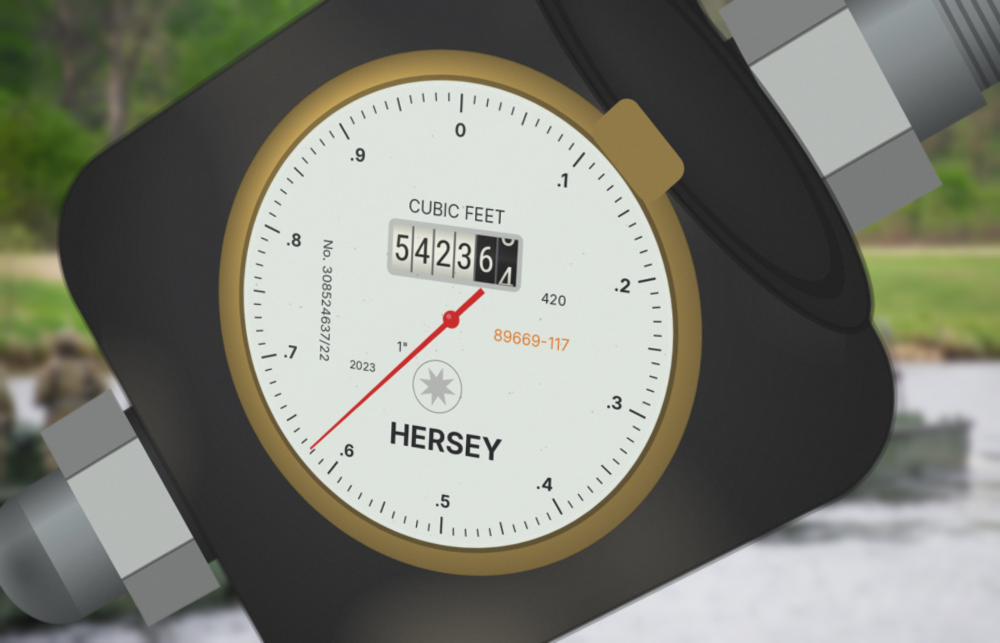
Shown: 542363.62 ft³
